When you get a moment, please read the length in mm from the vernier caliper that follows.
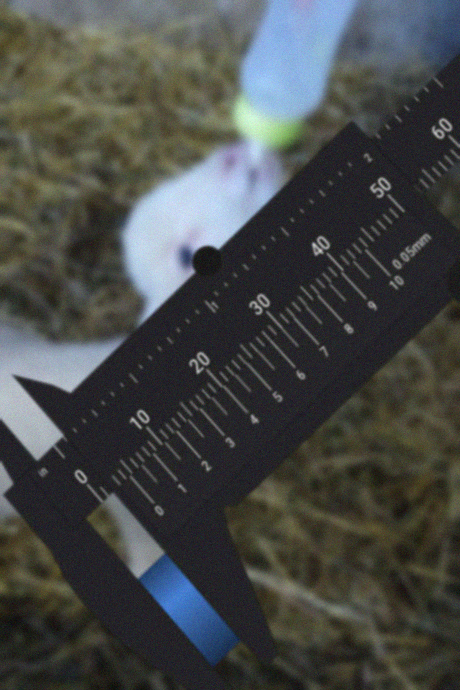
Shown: 4.6 mm
